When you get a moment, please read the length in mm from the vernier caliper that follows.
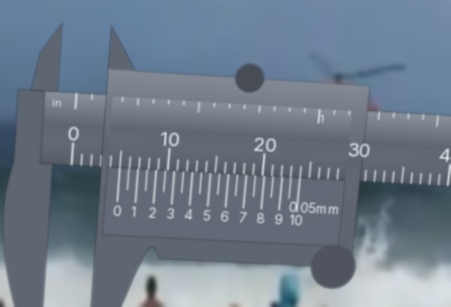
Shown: 5.0 mm
